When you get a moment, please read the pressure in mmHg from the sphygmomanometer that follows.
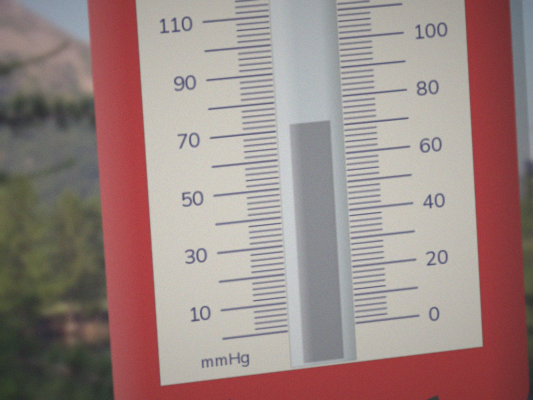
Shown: 72 mmHg
